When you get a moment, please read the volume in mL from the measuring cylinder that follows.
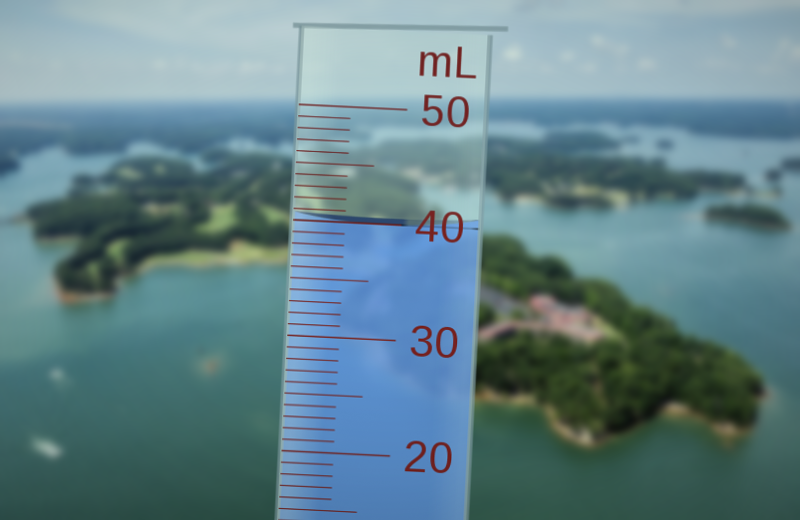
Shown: 40 mL
